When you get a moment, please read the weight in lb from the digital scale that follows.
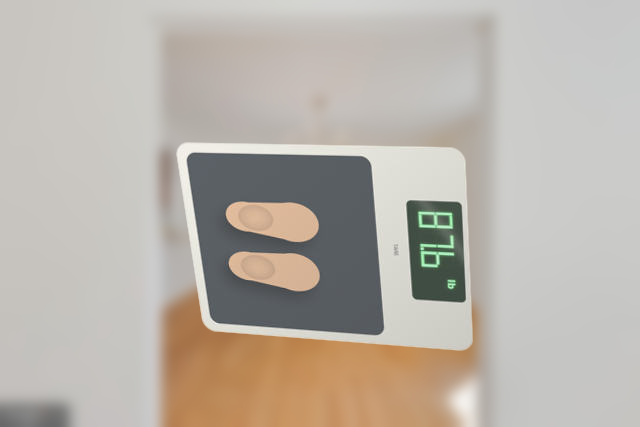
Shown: 87.6 lb
